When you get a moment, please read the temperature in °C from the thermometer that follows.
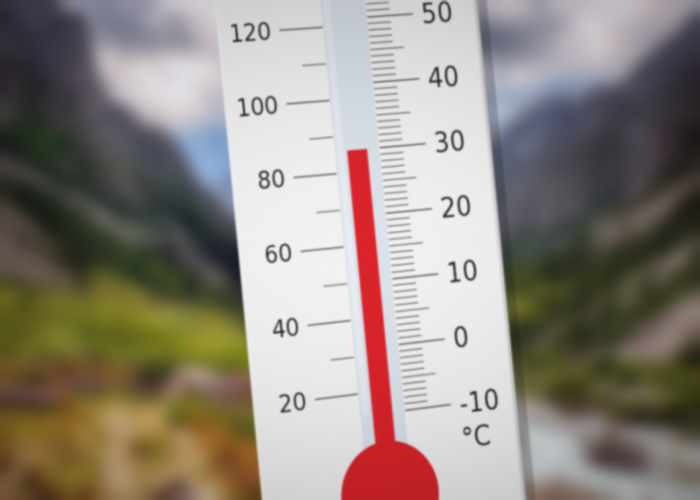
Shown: 30 °C
